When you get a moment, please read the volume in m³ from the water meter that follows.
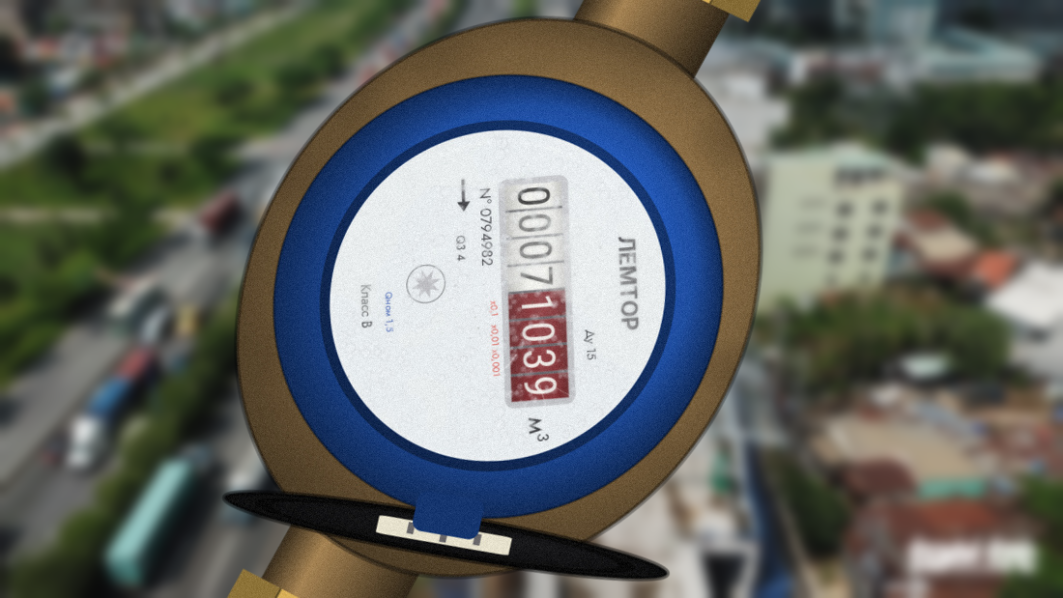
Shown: 7.1039 m³
